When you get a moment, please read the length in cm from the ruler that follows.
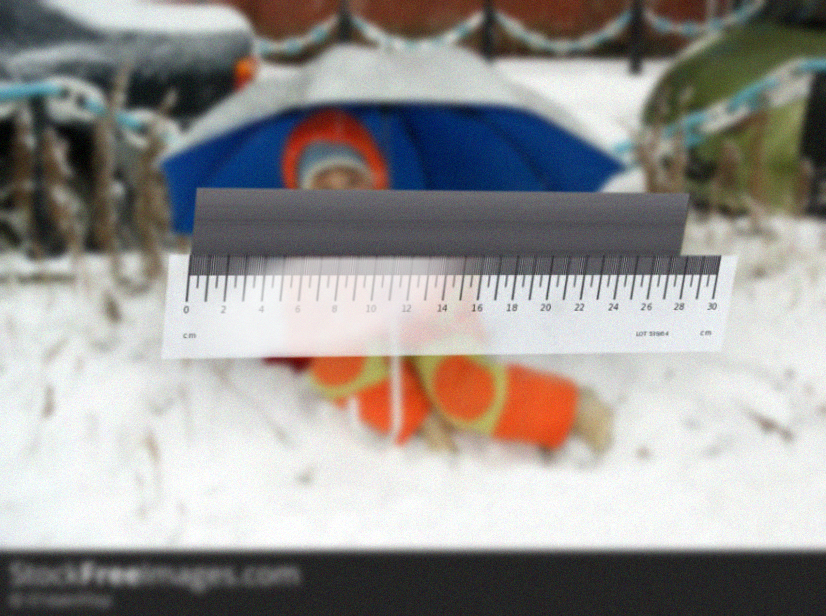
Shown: 27.5 cm
